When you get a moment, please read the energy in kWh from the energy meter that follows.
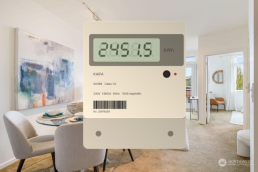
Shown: 2451.5 kWh
